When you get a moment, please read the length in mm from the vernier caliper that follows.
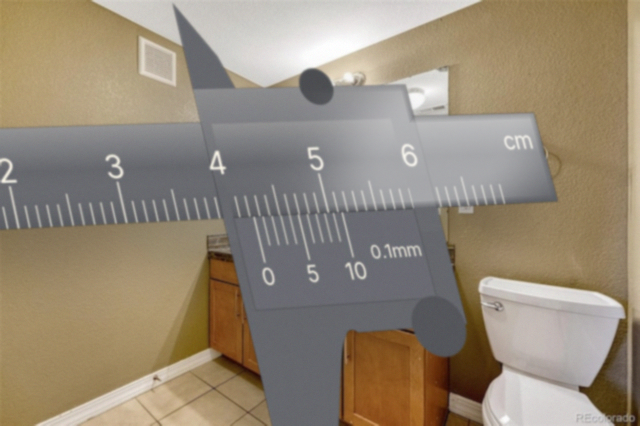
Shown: 42.4 mm
